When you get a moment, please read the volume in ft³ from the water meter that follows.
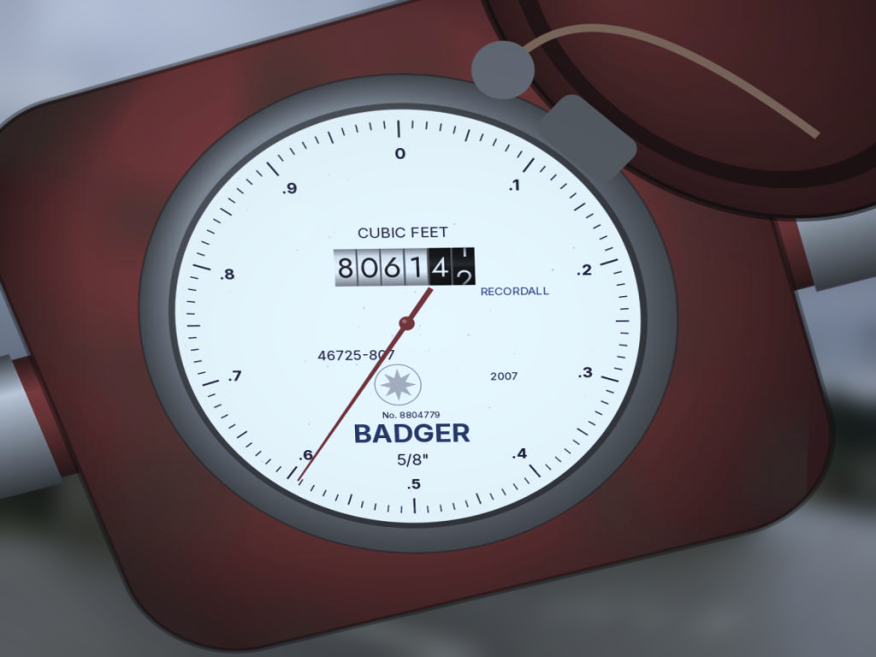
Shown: 806141.59 ft³
